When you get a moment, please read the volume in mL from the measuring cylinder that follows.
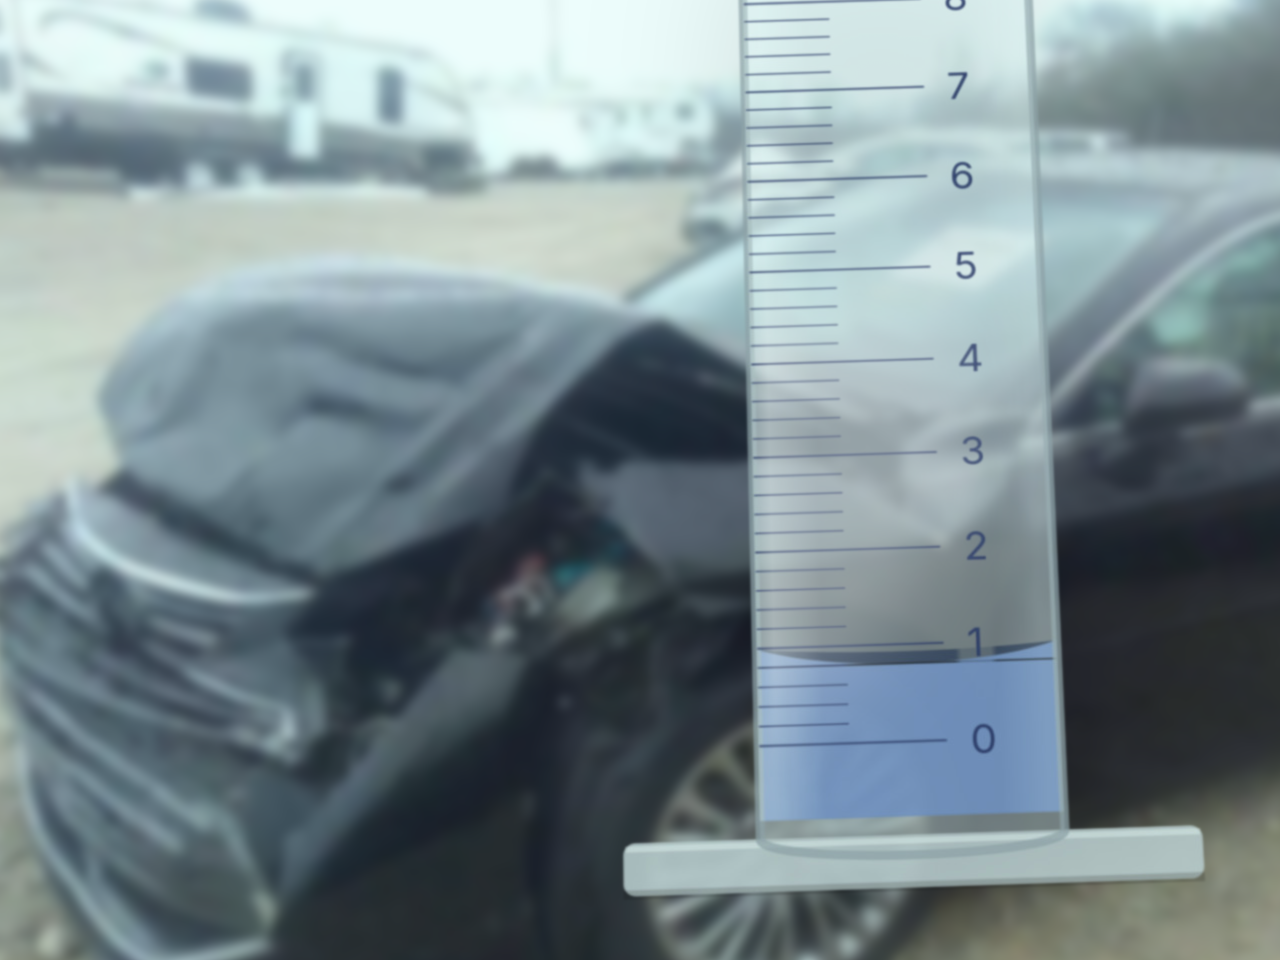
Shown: 0.8 mL
